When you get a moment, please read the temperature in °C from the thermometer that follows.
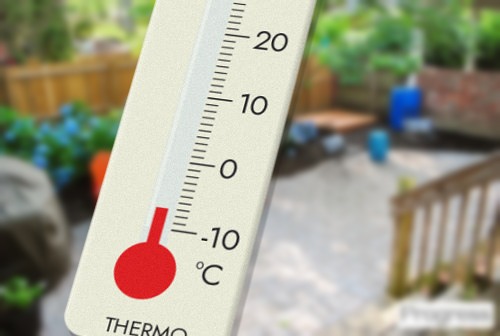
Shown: -7 °C
